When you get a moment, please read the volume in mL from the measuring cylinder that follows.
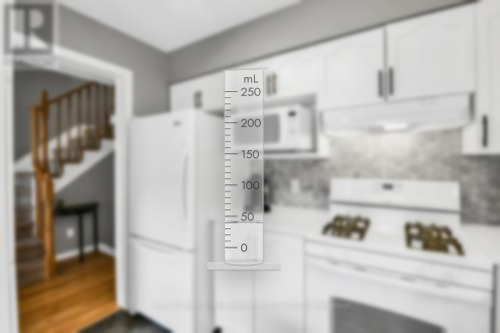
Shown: 40 mL
